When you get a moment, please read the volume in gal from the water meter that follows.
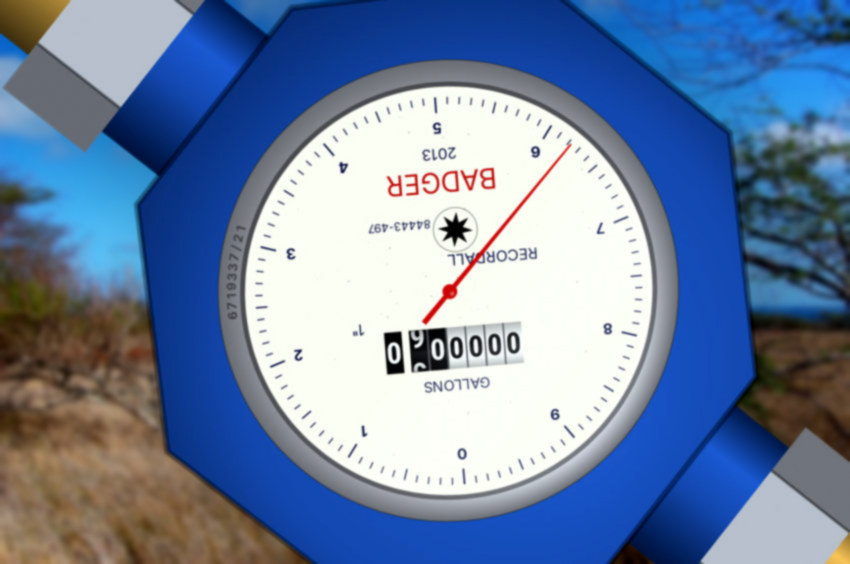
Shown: 56.2 gal
